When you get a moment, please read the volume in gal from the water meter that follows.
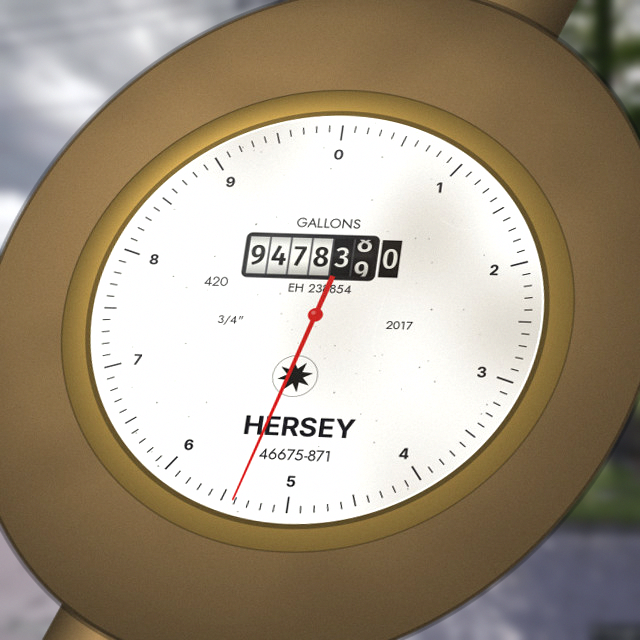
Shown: 9478385.4 gal
